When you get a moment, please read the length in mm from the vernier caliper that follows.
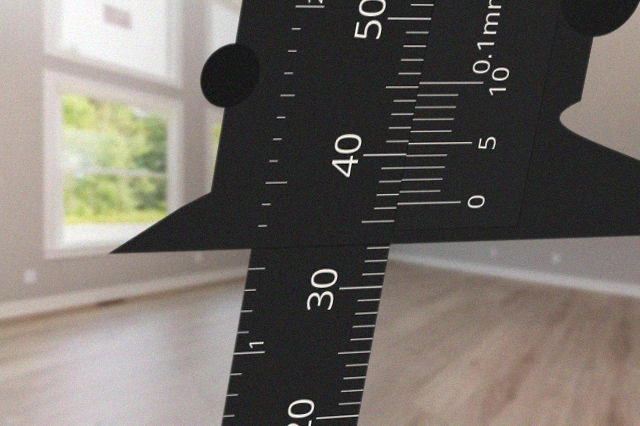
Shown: 36.3 mm
